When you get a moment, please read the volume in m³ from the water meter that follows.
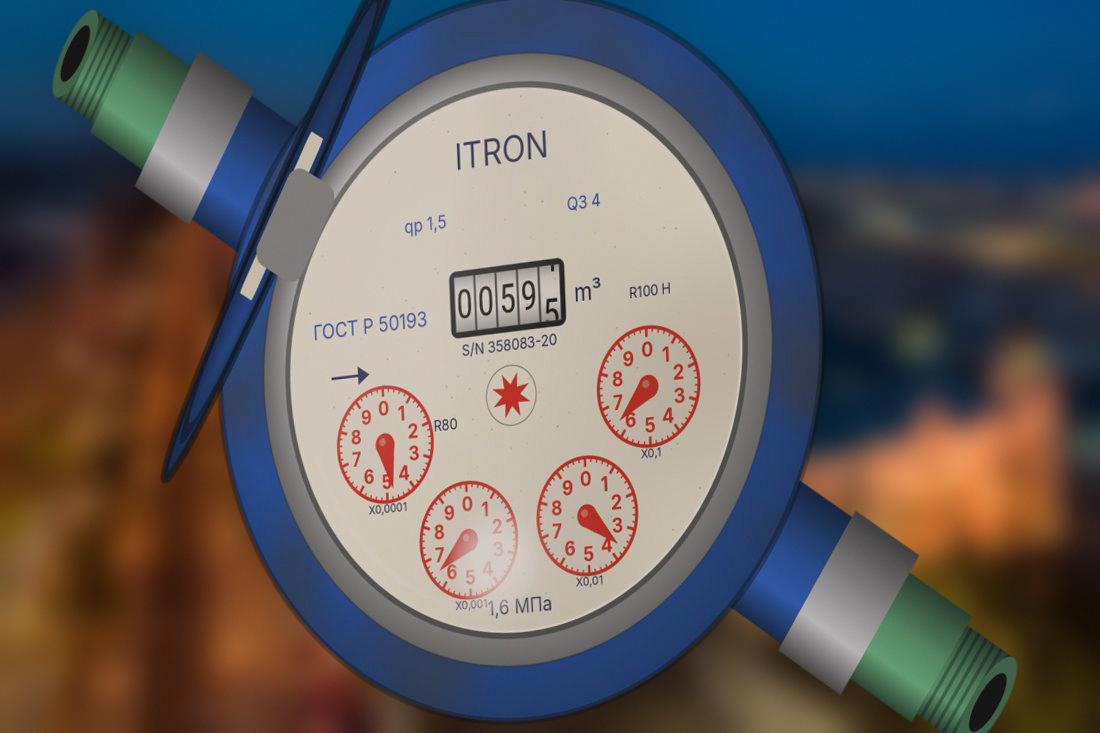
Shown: 594.6364 m³
